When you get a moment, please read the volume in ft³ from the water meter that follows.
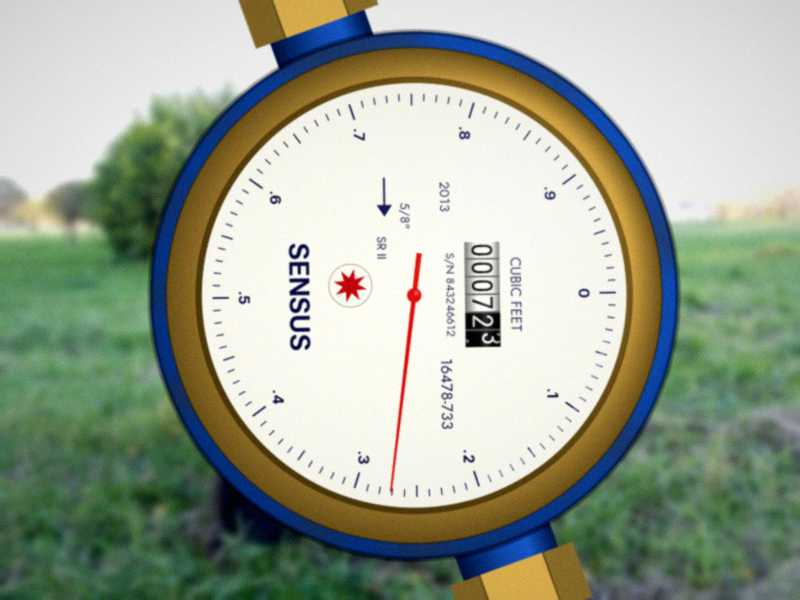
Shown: 723.27 ft³
